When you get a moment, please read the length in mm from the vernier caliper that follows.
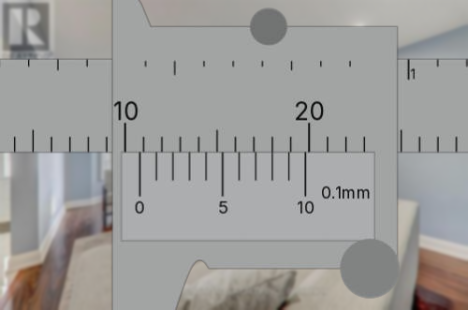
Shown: 10.8 mm
